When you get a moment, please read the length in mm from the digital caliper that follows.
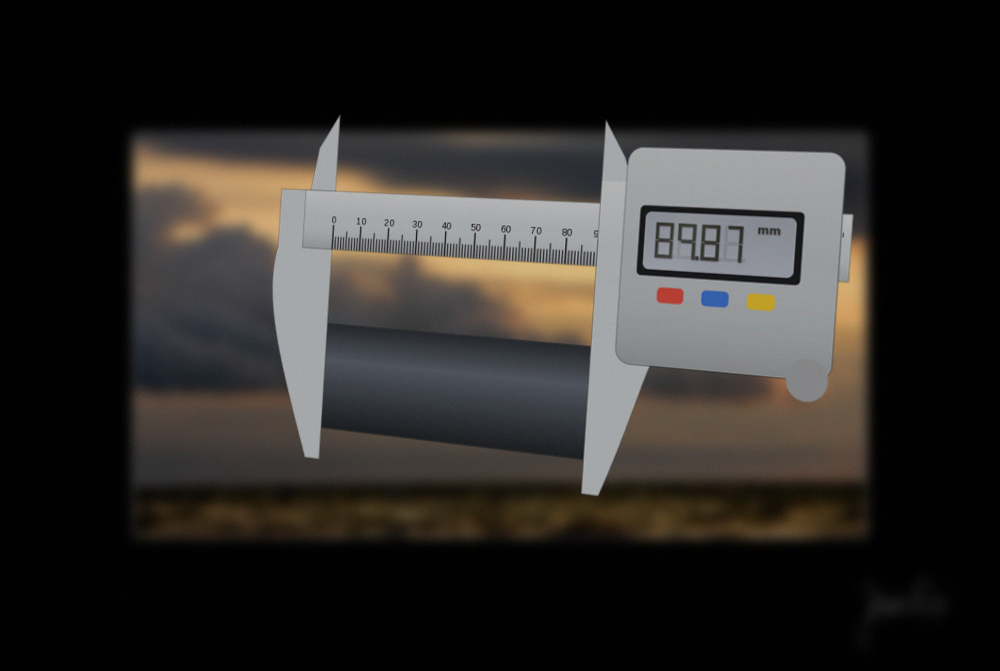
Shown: 89.87 mm
